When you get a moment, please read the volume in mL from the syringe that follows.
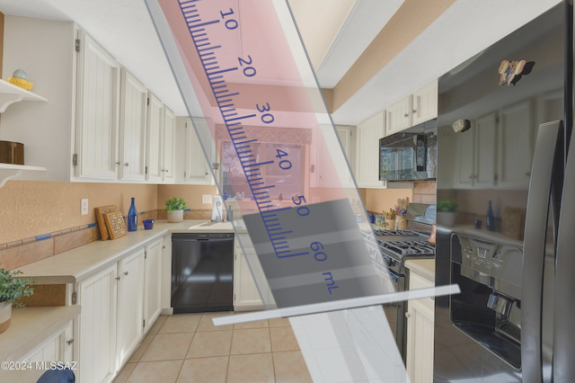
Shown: 50 mL
